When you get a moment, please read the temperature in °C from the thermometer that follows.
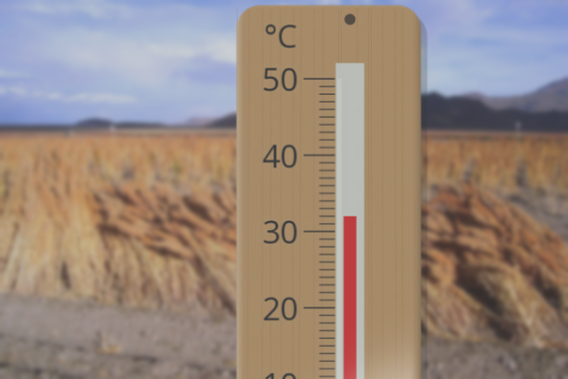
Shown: 32 °C
